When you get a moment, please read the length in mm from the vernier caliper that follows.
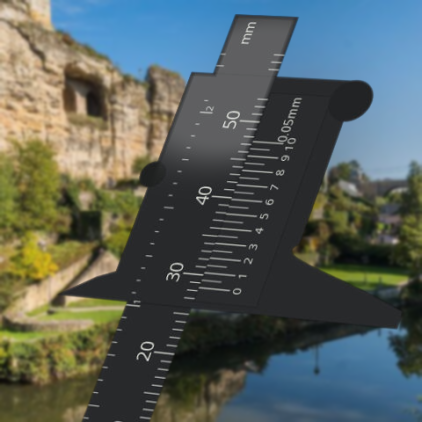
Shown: 28.4 mm
